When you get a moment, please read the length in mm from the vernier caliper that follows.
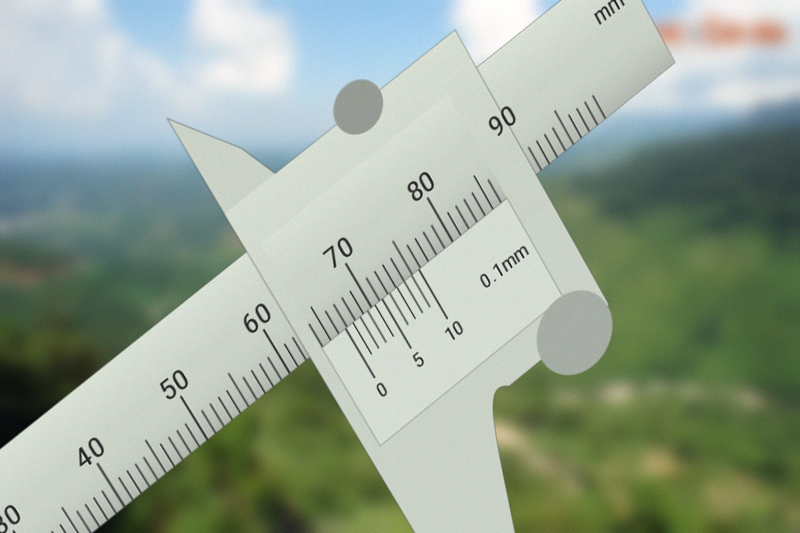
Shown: 66.8 mm
